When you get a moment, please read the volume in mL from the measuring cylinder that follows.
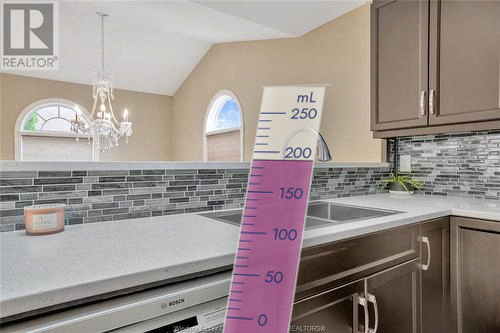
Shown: 190 mL
